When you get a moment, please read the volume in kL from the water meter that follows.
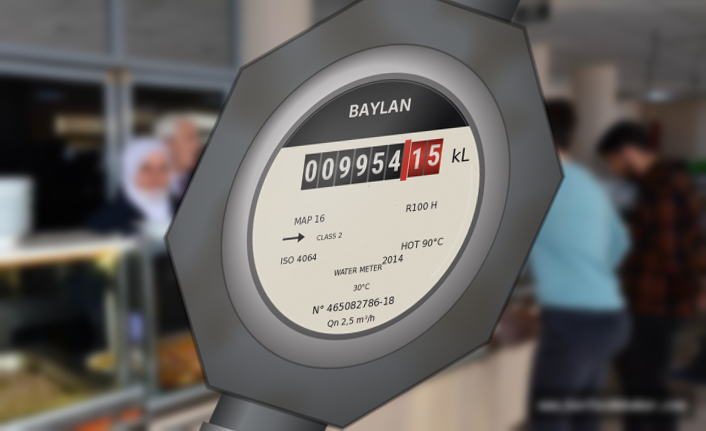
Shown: 9954.15 kL
